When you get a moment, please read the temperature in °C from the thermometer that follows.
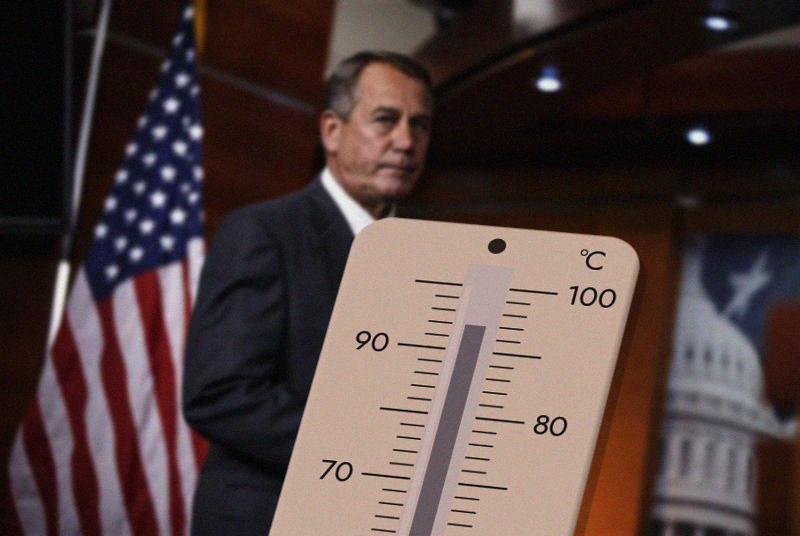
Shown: 94 °C
